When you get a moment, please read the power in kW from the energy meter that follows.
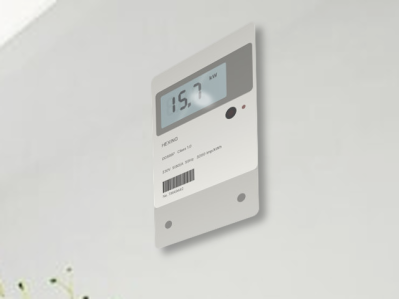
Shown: 15.7 kW
